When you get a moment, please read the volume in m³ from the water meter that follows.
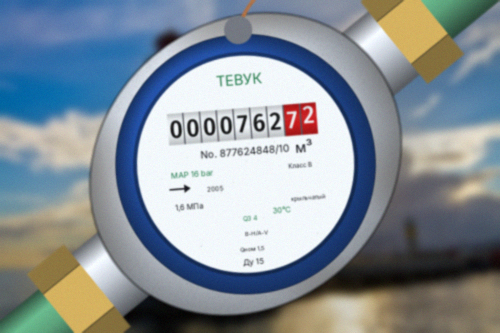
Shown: 762.72 m³
